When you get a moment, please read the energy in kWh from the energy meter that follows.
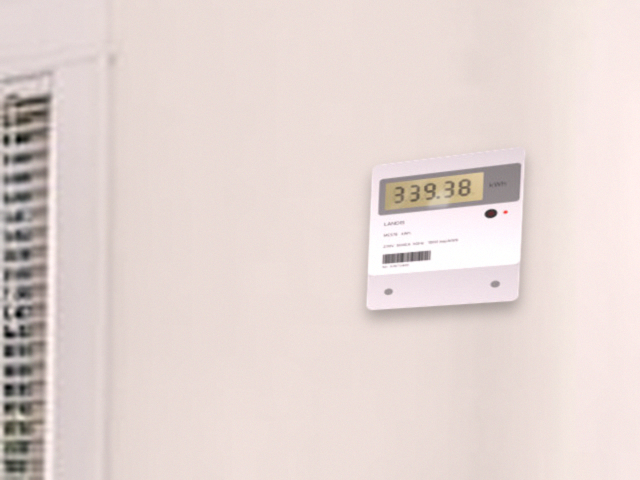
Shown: 339.38 kWh
